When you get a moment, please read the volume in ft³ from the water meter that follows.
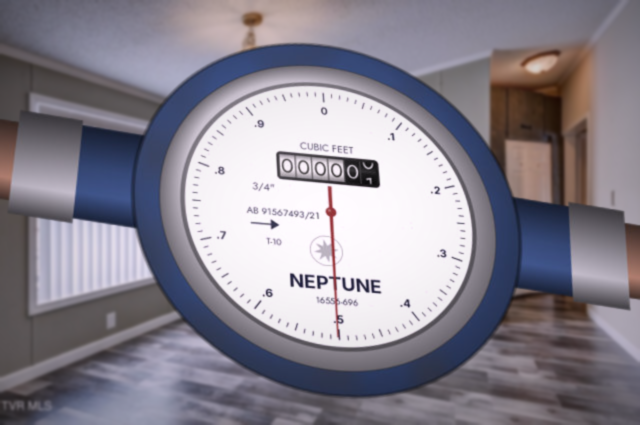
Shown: 0.50 ft³
